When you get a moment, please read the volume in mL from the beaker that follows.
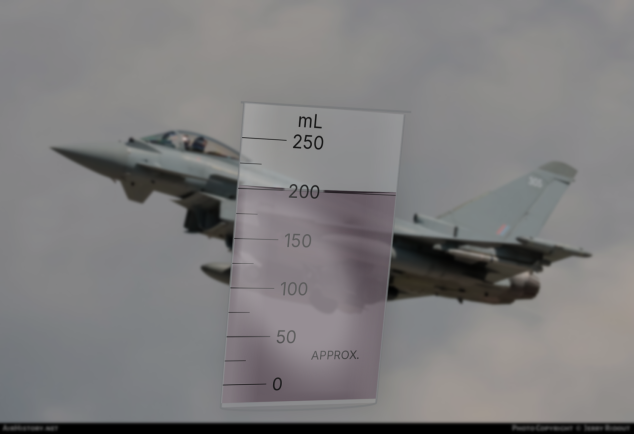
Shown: 200 mL
